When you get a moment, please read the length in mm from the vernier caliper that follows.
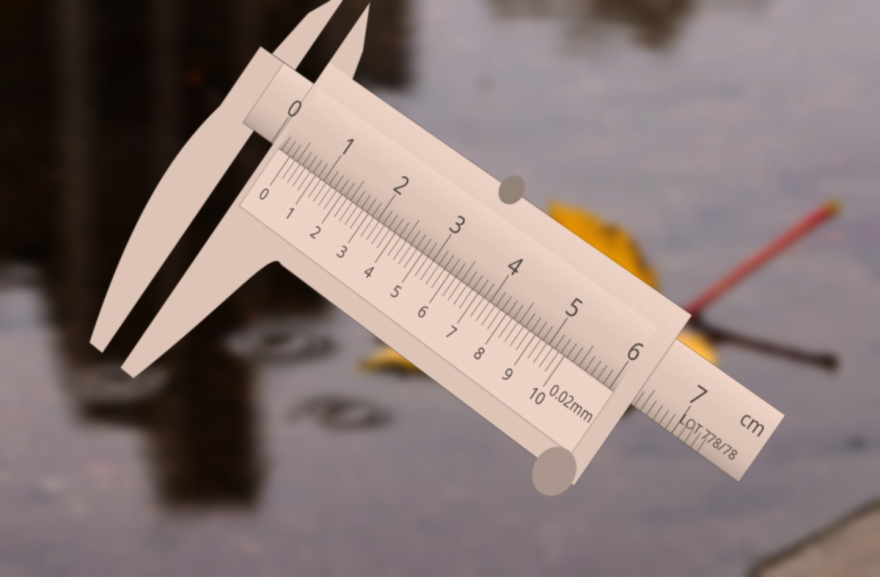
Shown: 3.6 mm
